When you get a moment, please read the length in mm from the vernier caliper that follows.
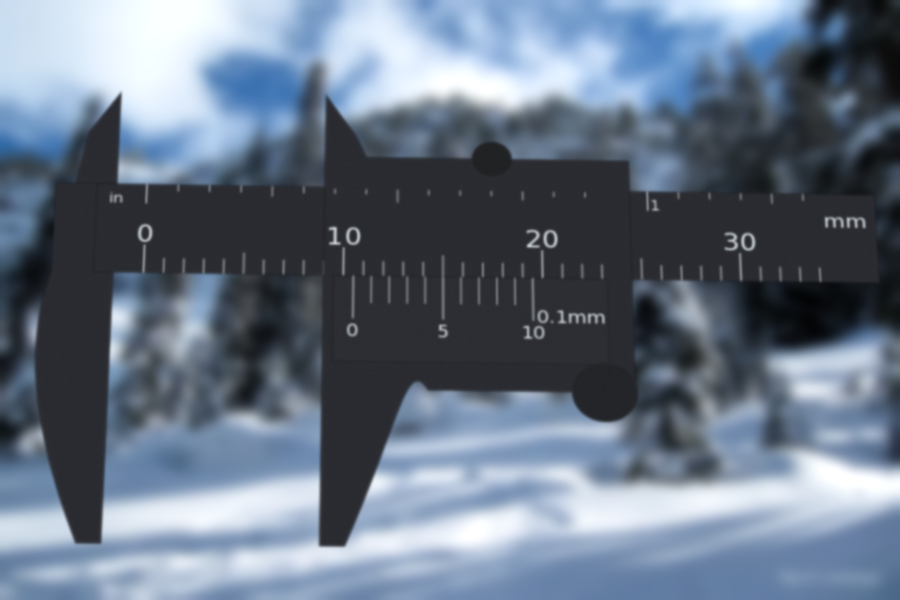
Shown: 10.5 mm
